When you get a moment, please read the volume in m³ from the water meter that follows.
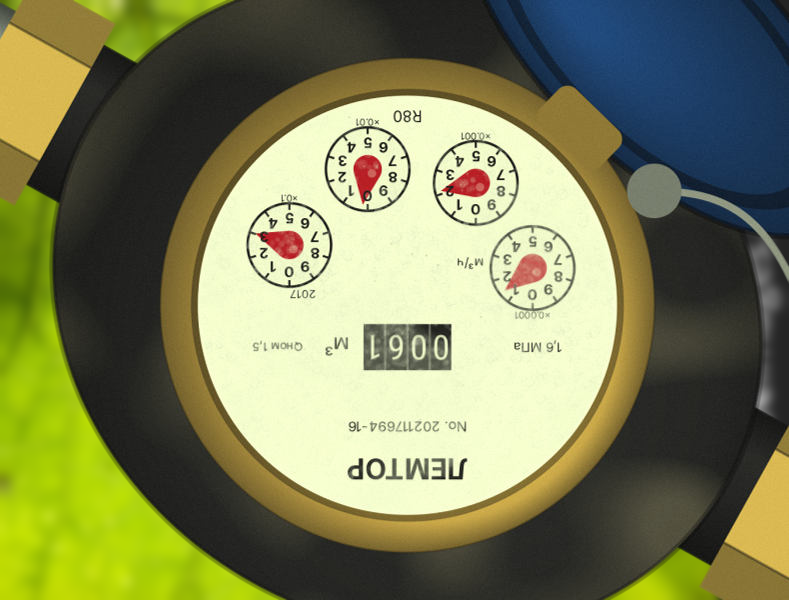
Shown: 61.3021 m³
